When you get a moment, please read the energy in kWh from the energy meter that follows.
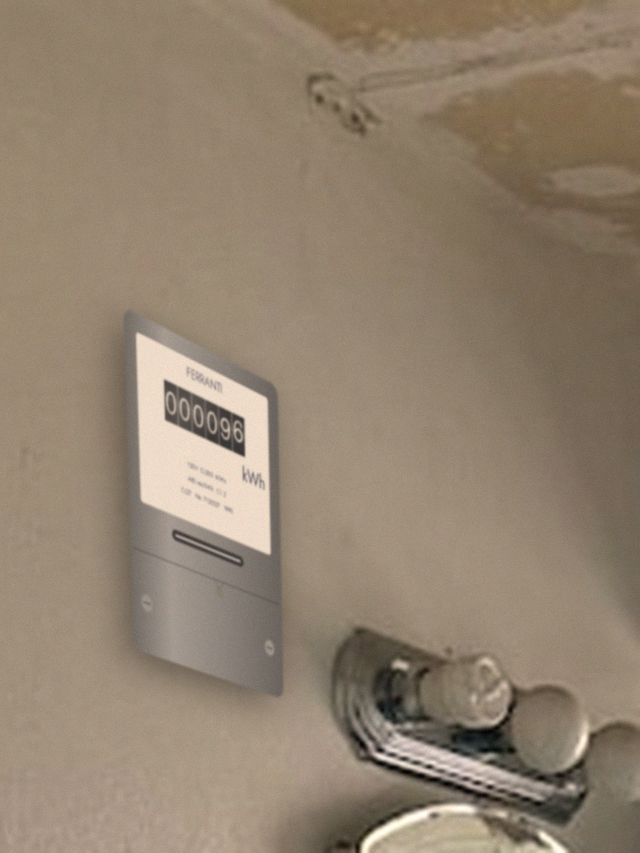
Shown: 96 kWh
